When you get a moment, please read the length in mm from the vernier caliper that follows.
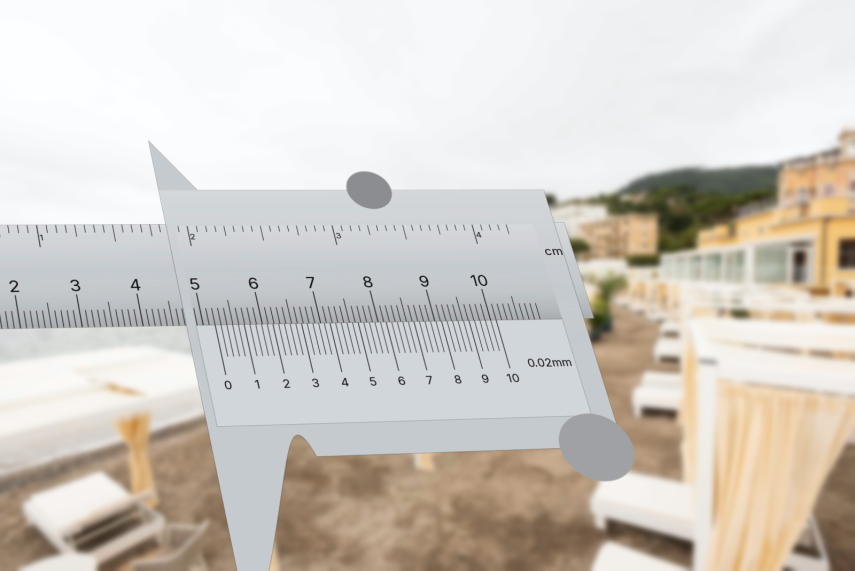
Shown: 52.0 mm
